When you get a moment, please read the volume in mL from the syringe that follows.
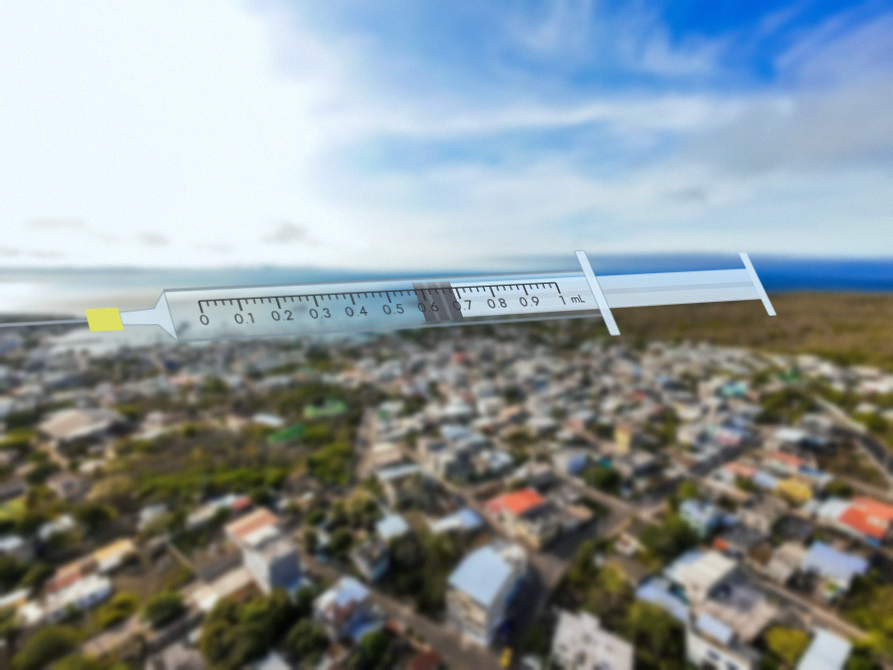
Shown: 0.58 mL
